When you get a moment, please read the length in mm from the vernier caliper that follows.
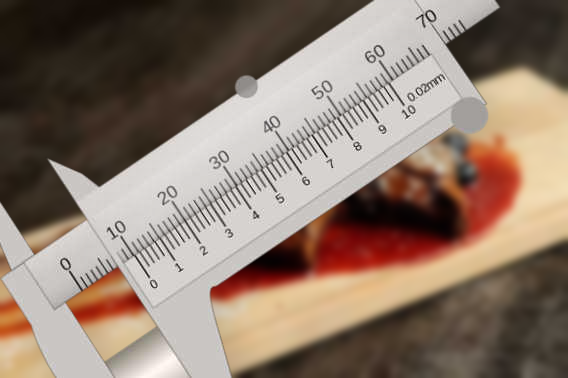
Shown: 10.2 mm
